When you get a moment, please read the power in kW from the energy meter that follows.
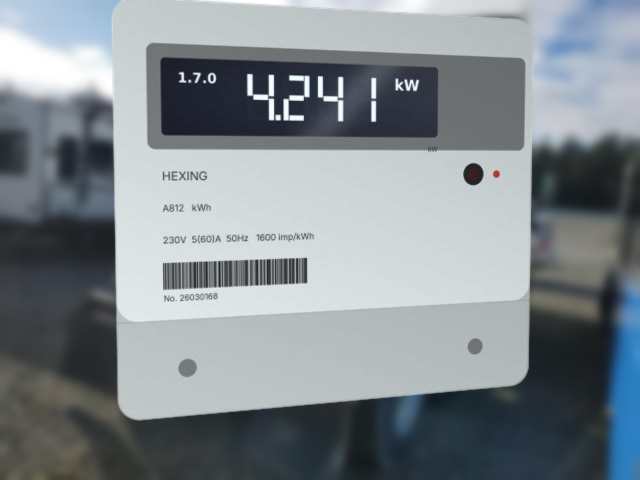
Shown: 4.241 kW
